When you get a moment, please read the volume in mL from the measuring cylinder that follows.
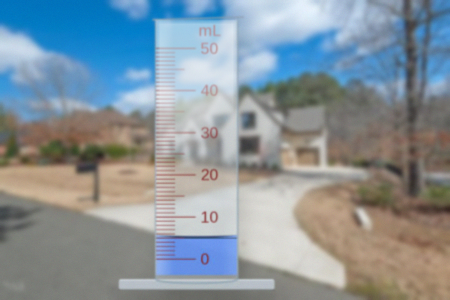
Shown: 5 mL
